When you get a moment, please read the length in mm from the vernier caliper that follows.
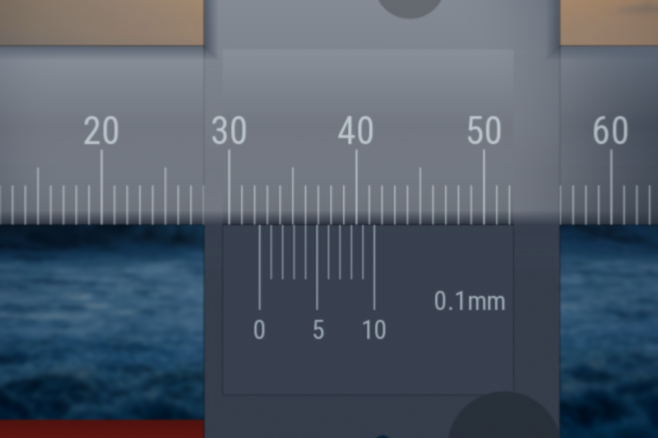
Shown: 32.4 mm
